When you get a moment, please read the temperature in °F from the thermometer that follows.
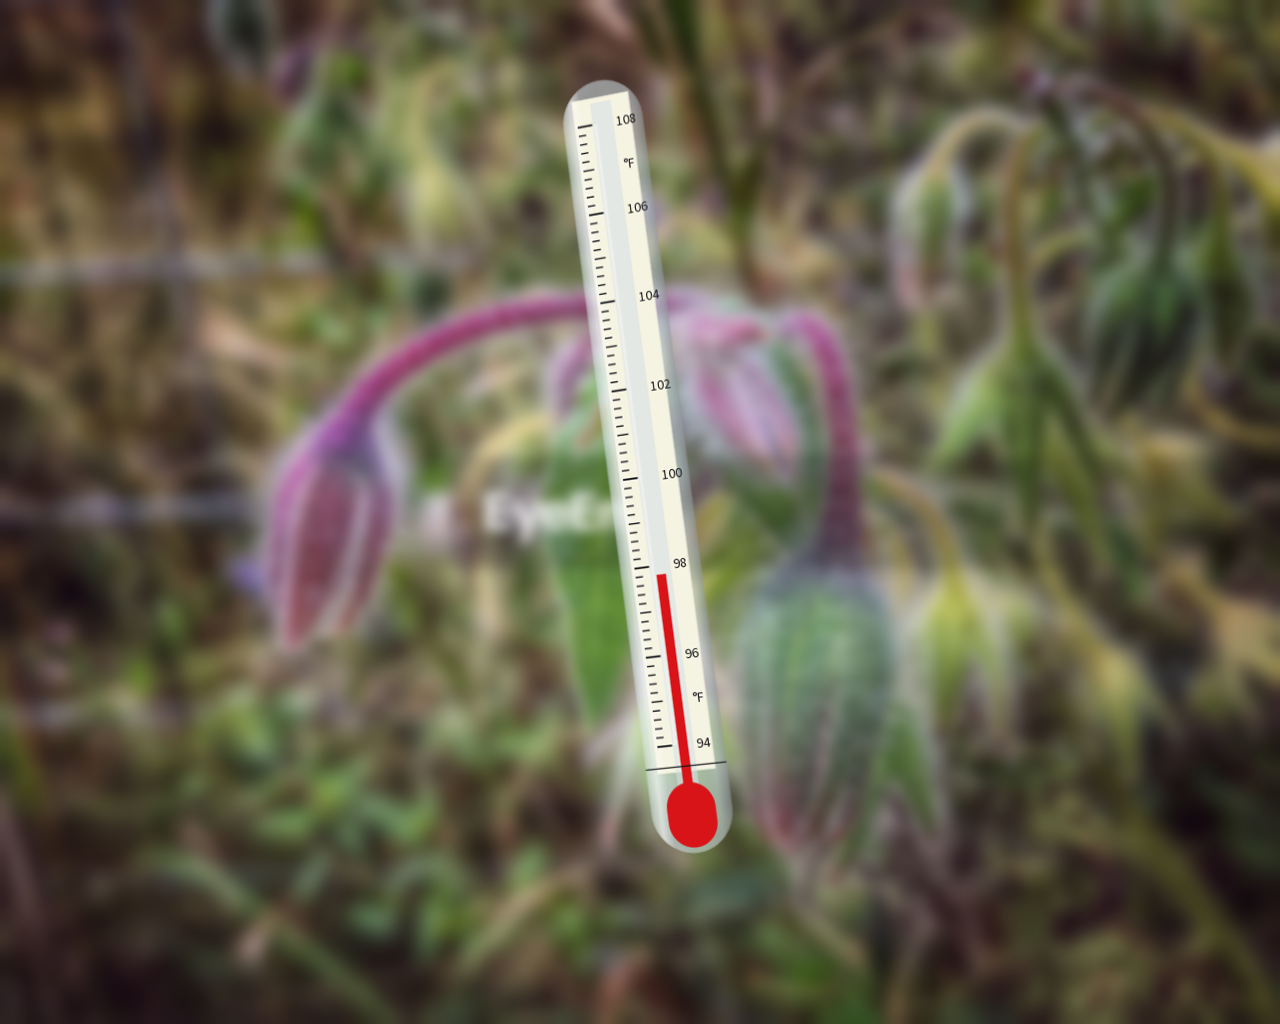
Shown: 97.8 °F
